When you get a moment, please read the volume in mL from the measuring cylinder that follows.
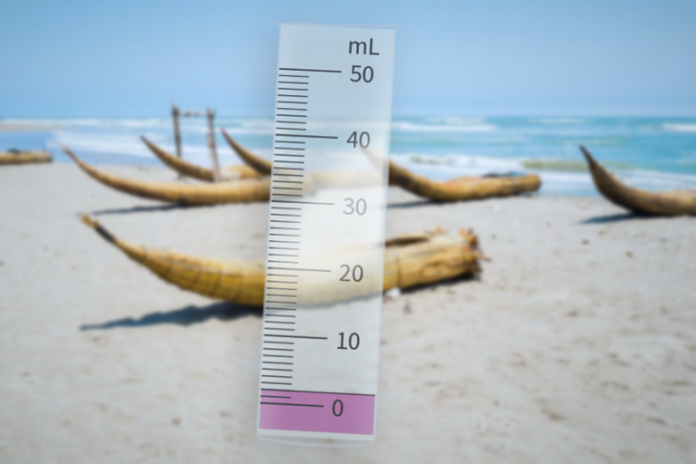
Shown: 2 mL
